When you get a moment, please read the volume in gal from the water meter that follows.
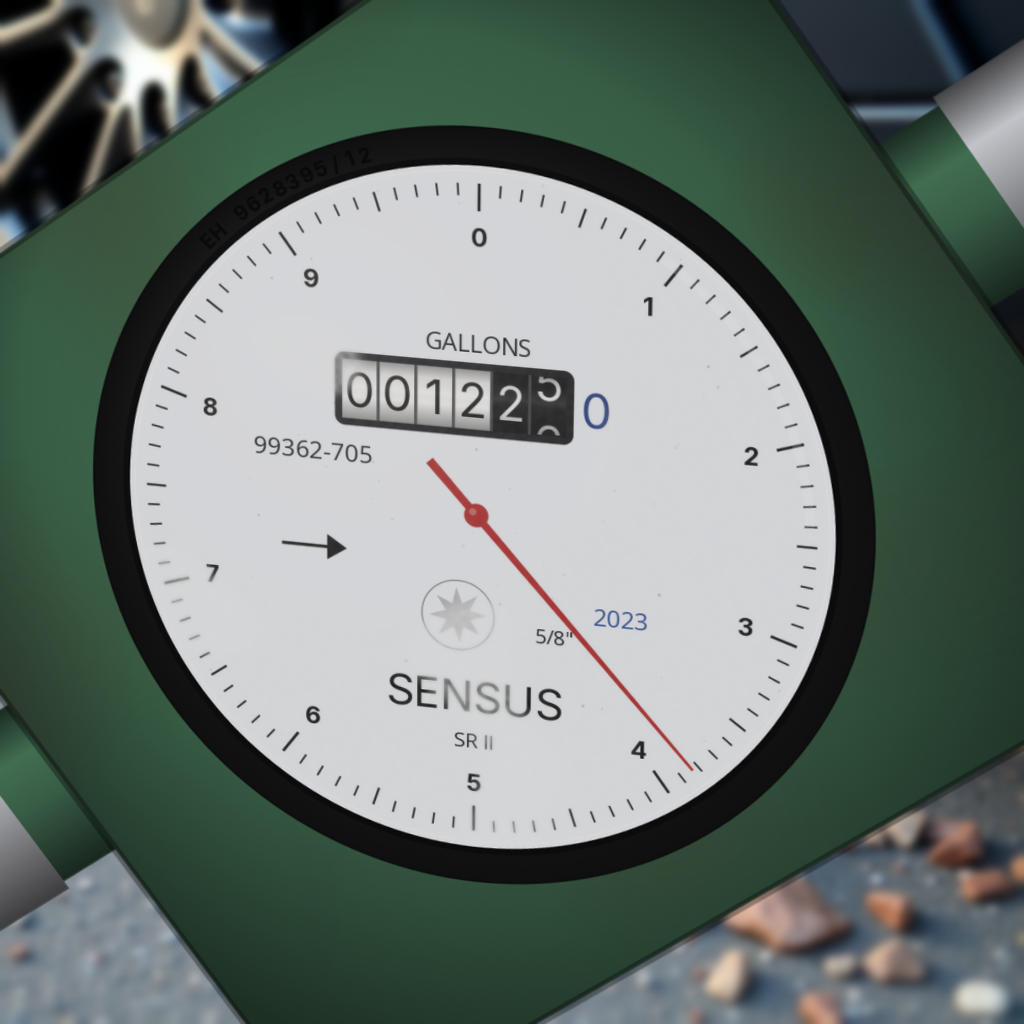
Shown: 12253.8 gal
